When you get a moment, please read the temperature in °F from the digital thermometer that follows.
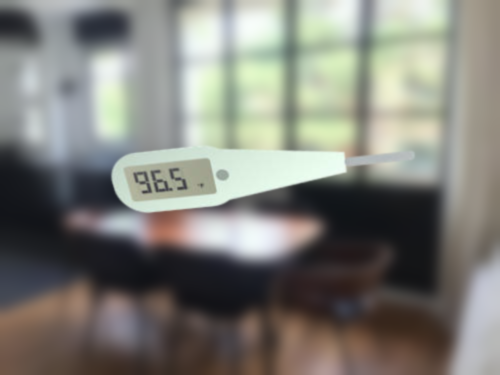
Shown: 96.5 °F
